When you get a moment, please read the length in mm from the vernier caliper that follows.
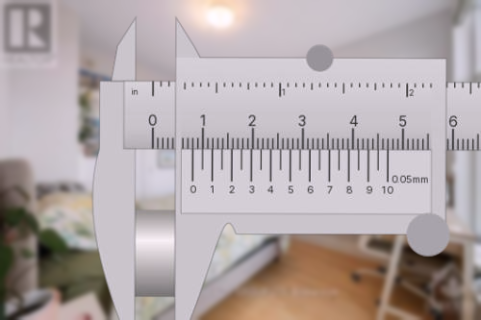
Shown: 8.0 mm
